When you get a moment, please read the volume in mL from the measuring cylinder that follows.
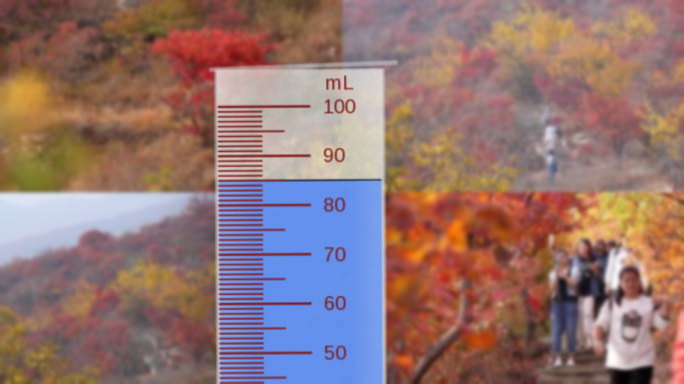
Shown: 85 mL
